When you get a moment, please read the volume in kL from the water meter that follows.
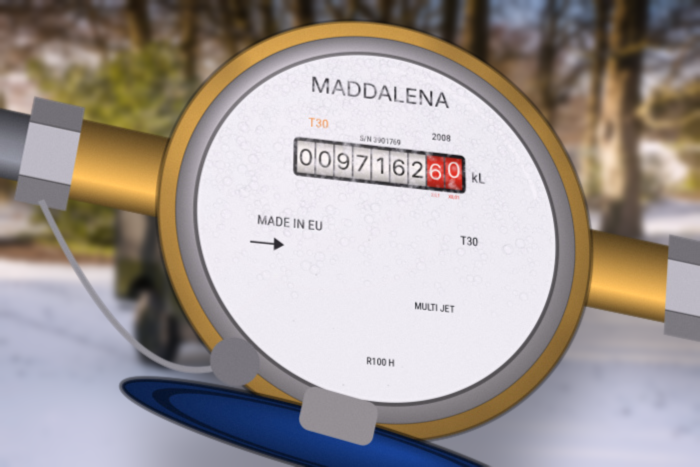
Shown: 97162.60 kL
